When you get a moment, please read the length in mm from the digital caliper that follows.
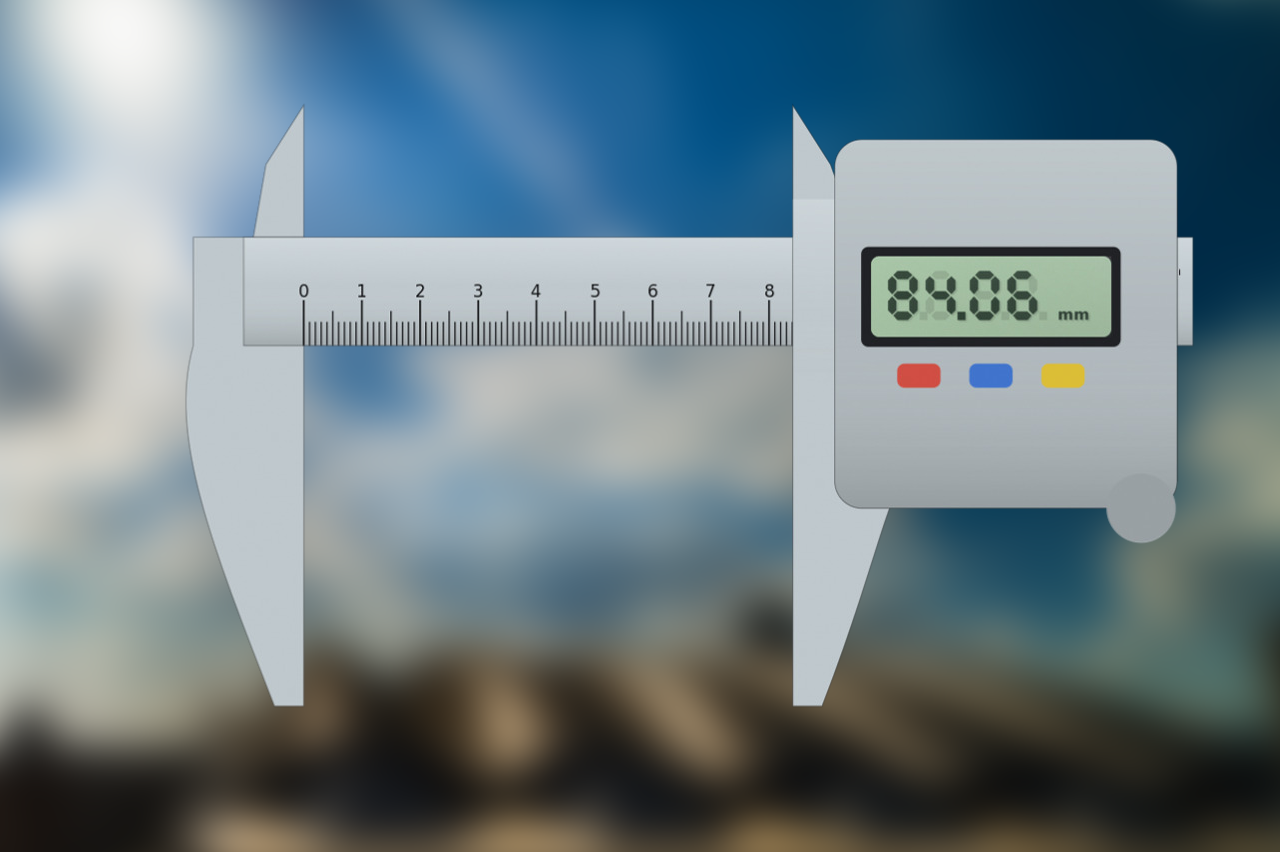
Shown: 84.06 mm
